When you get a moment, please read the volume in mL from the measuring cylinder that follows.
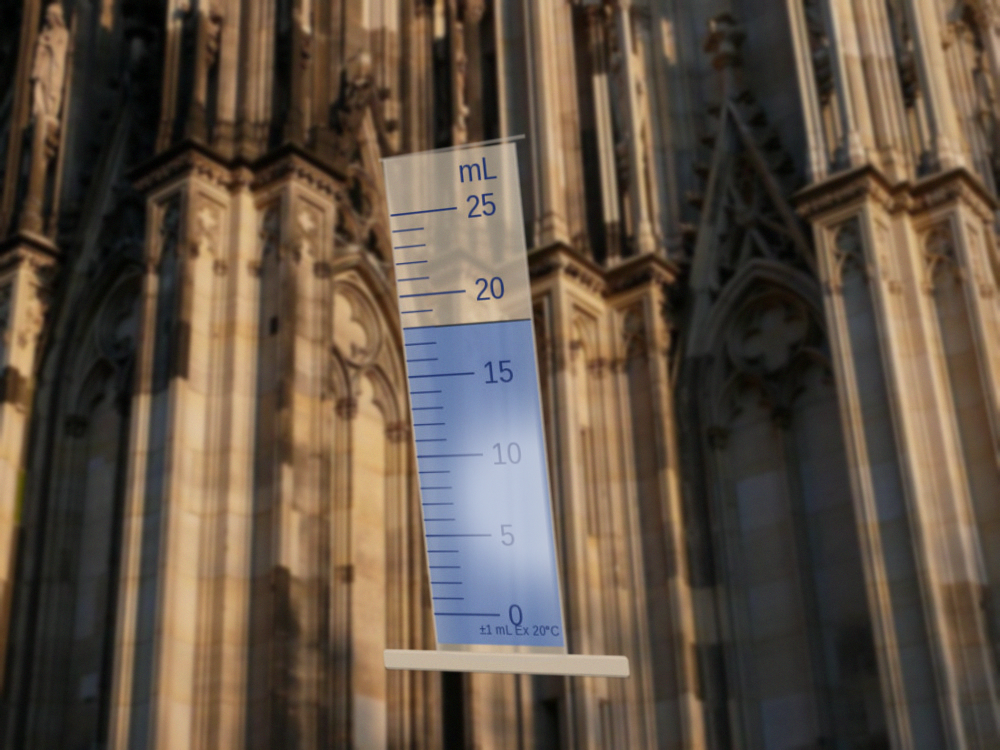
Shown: 18 mL
